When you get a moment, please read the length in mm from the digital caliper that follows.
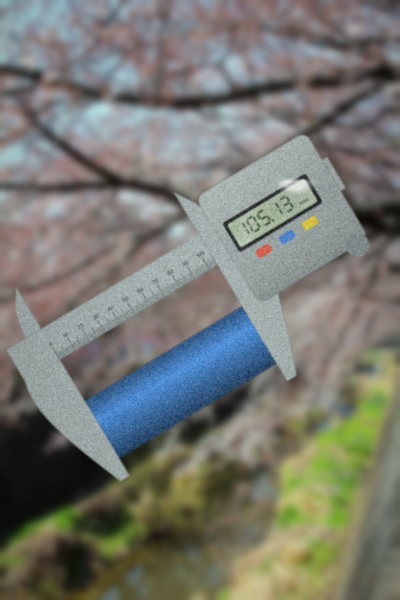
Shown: 105.13 mm
